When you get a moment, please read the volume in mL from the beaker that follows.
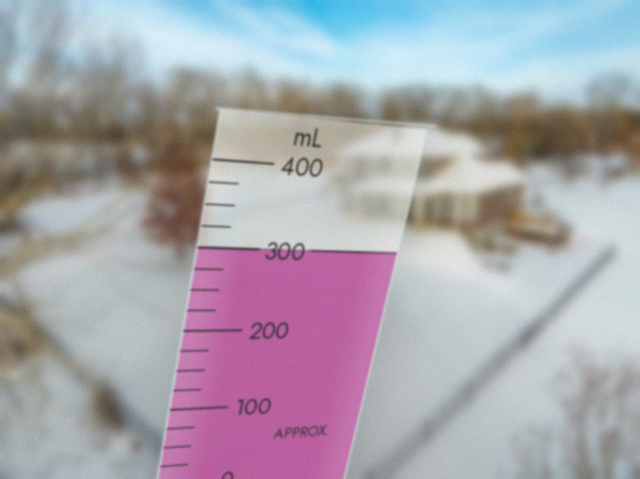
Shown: 300 mL
